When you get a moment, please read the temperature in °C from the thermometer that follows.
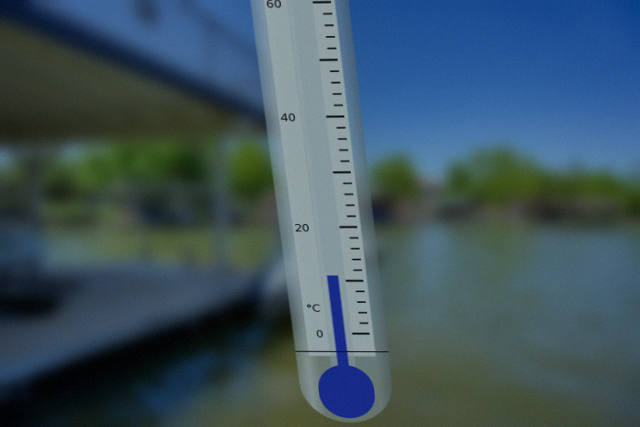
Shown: 11 °C
